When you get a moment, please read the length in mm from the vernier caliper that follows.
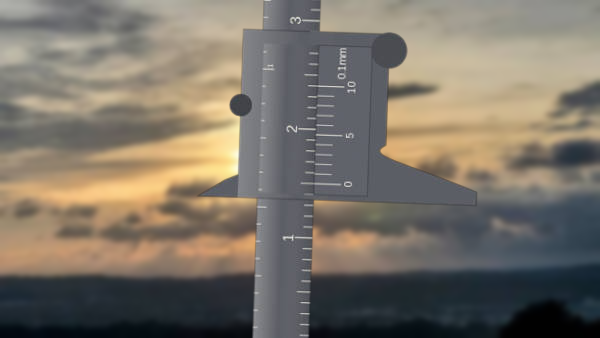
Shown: 15.0 mm
